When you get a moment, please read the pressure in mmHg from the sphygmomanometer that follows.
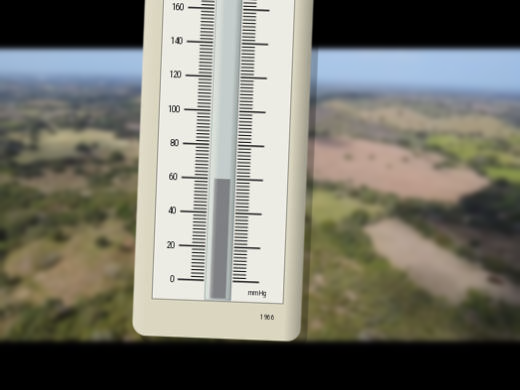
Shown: 60 mmHg
